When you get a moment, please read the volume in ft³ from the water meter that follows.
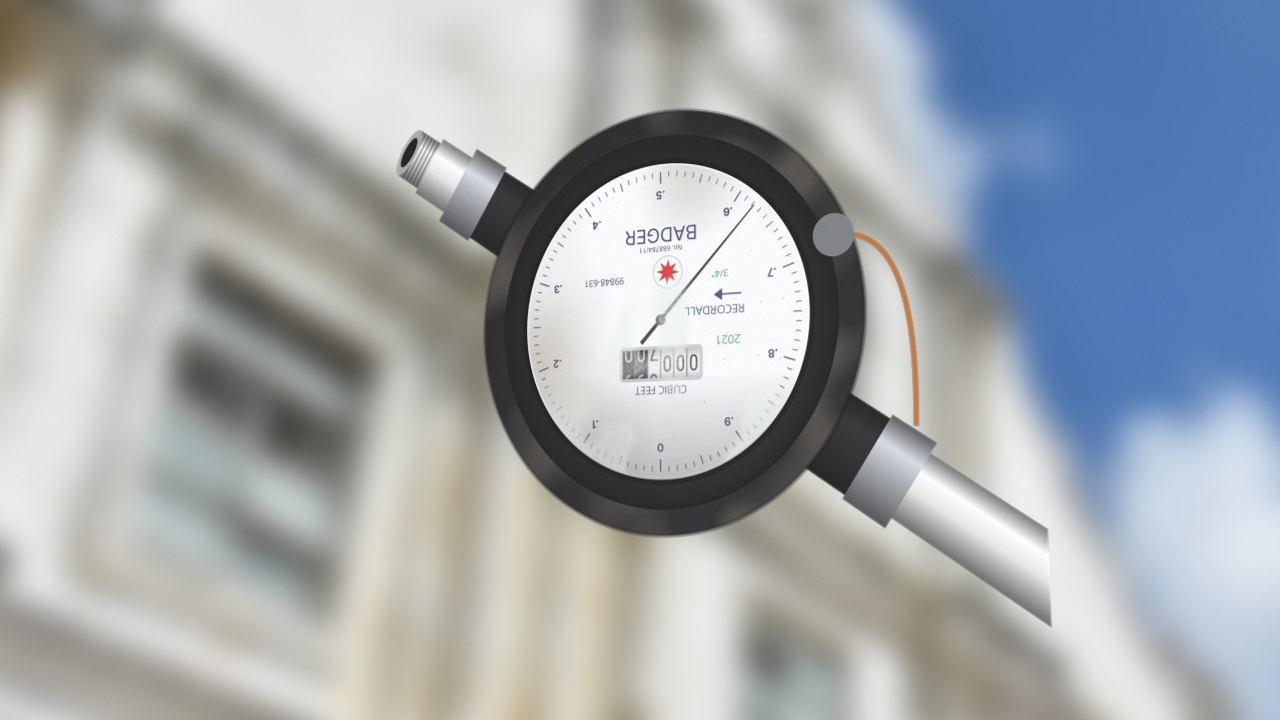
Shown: 699.62 ft³
